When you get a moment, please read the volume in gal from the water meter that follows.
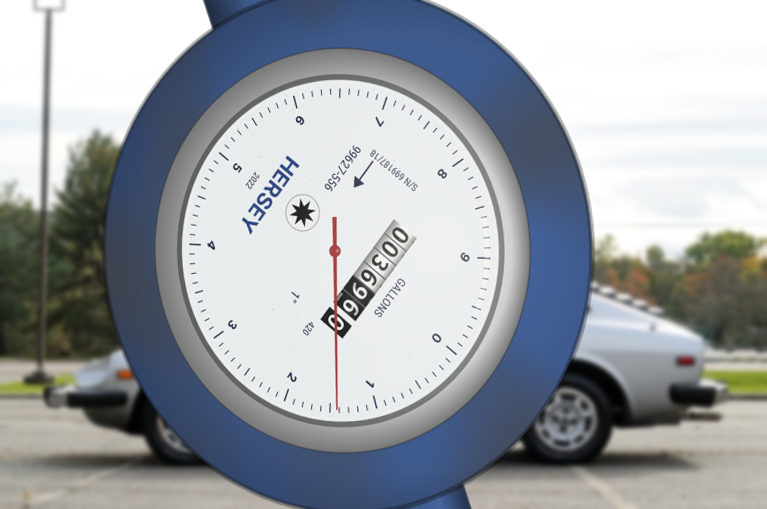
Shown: 36961.4 gal
